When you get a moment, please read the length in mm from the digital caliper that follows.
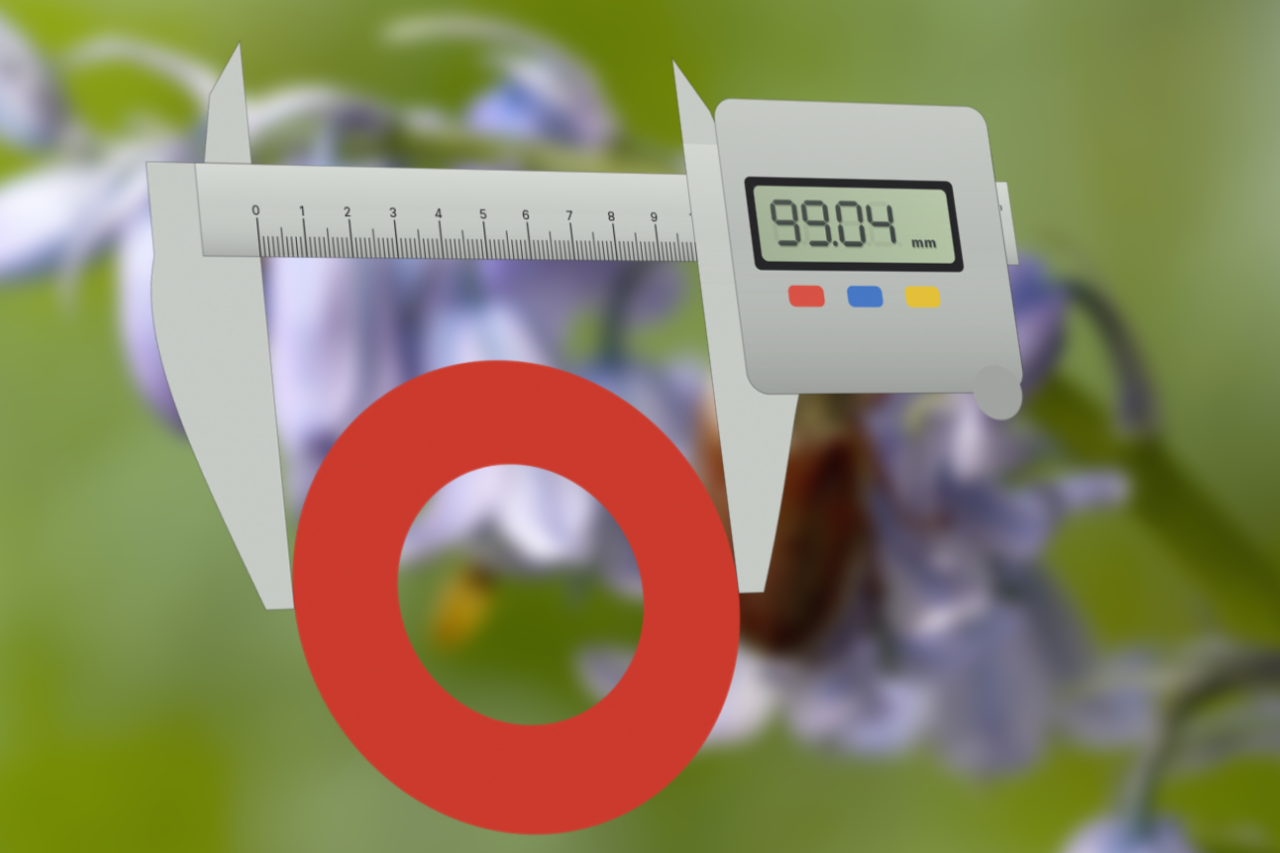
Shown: 99.04 mm
